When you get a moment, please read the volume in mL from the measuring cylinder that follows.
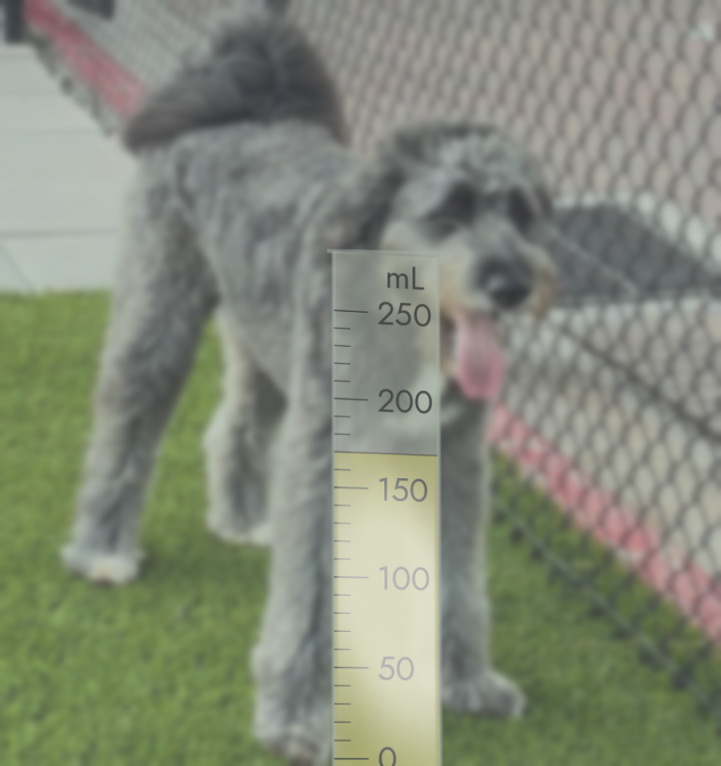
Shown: 170 mL
